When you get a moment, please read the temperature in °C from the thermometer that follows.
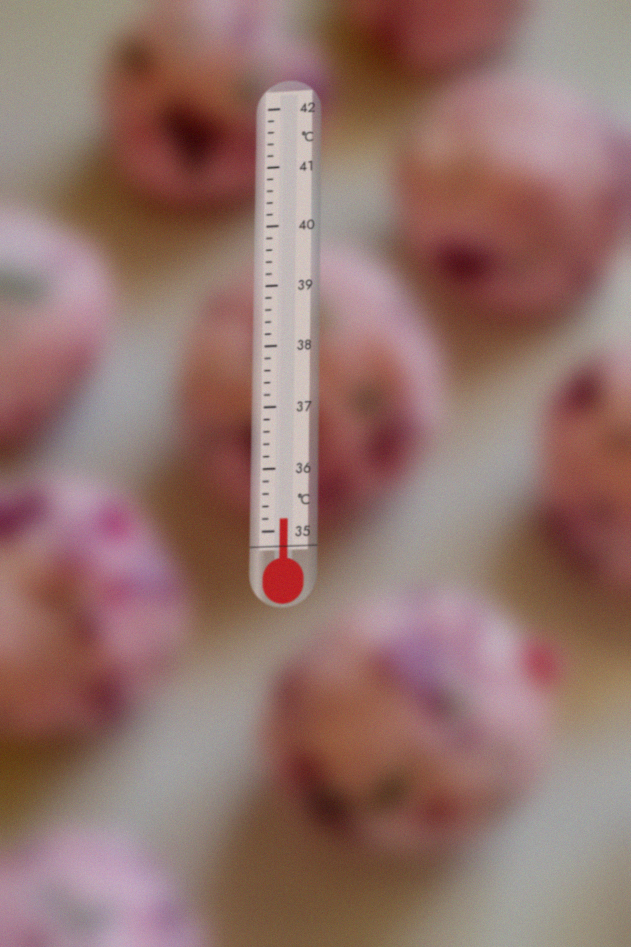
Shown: 35.2 °C
